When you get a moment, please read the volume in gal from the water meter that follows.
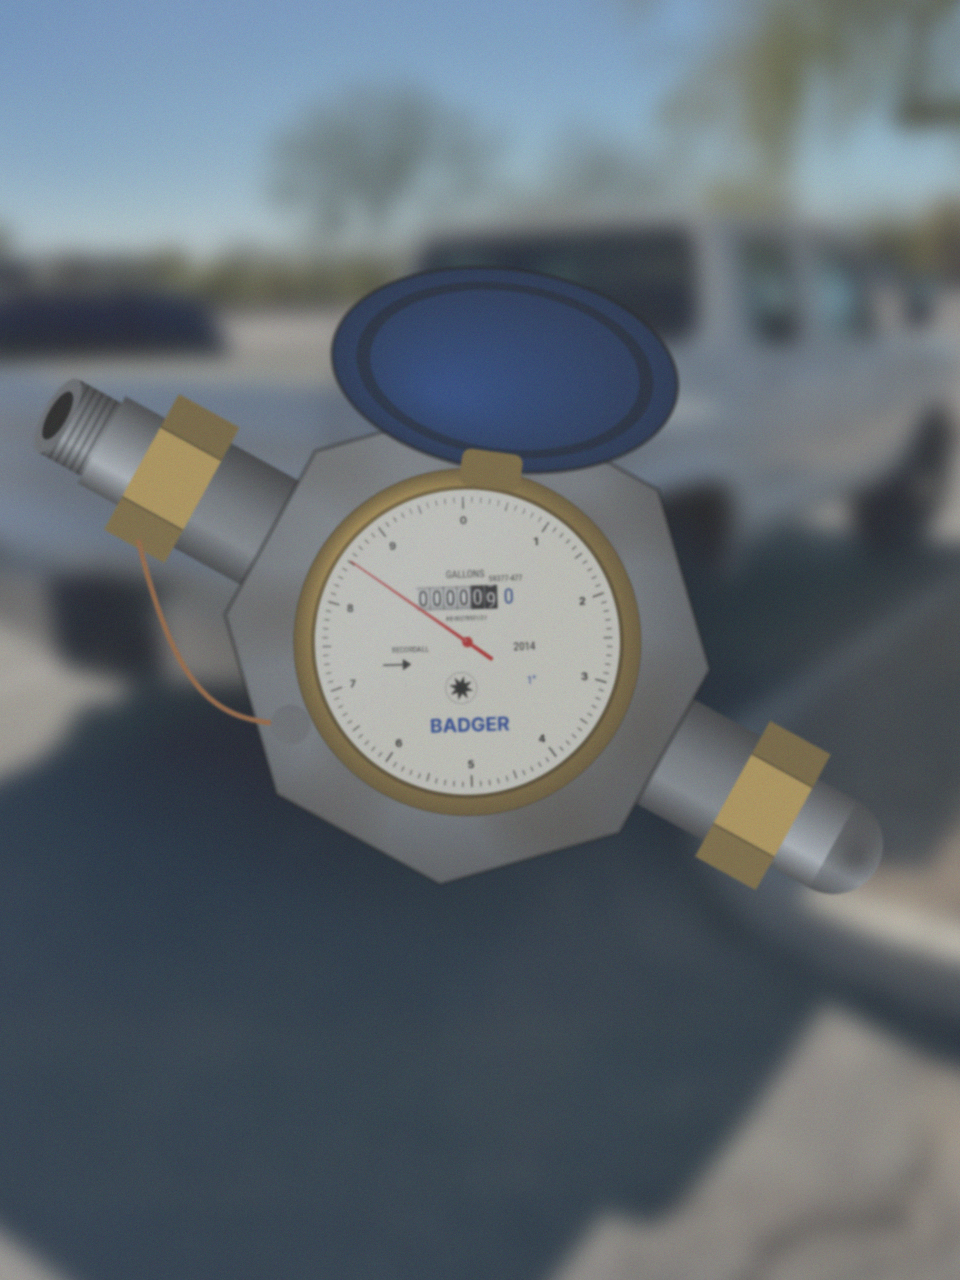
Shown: 88.5 gal
